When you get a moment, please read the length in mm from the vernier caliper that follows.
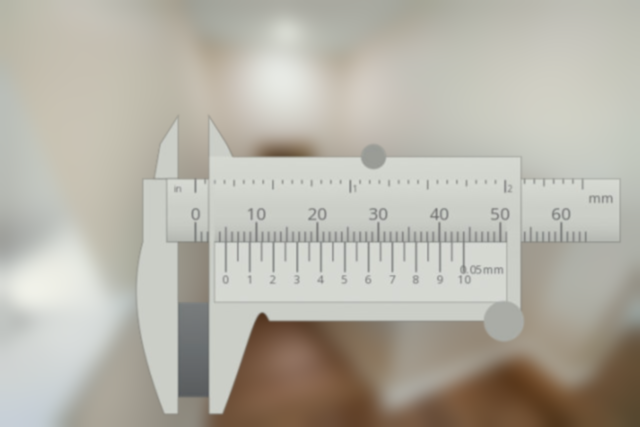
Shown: 5.0 mm
